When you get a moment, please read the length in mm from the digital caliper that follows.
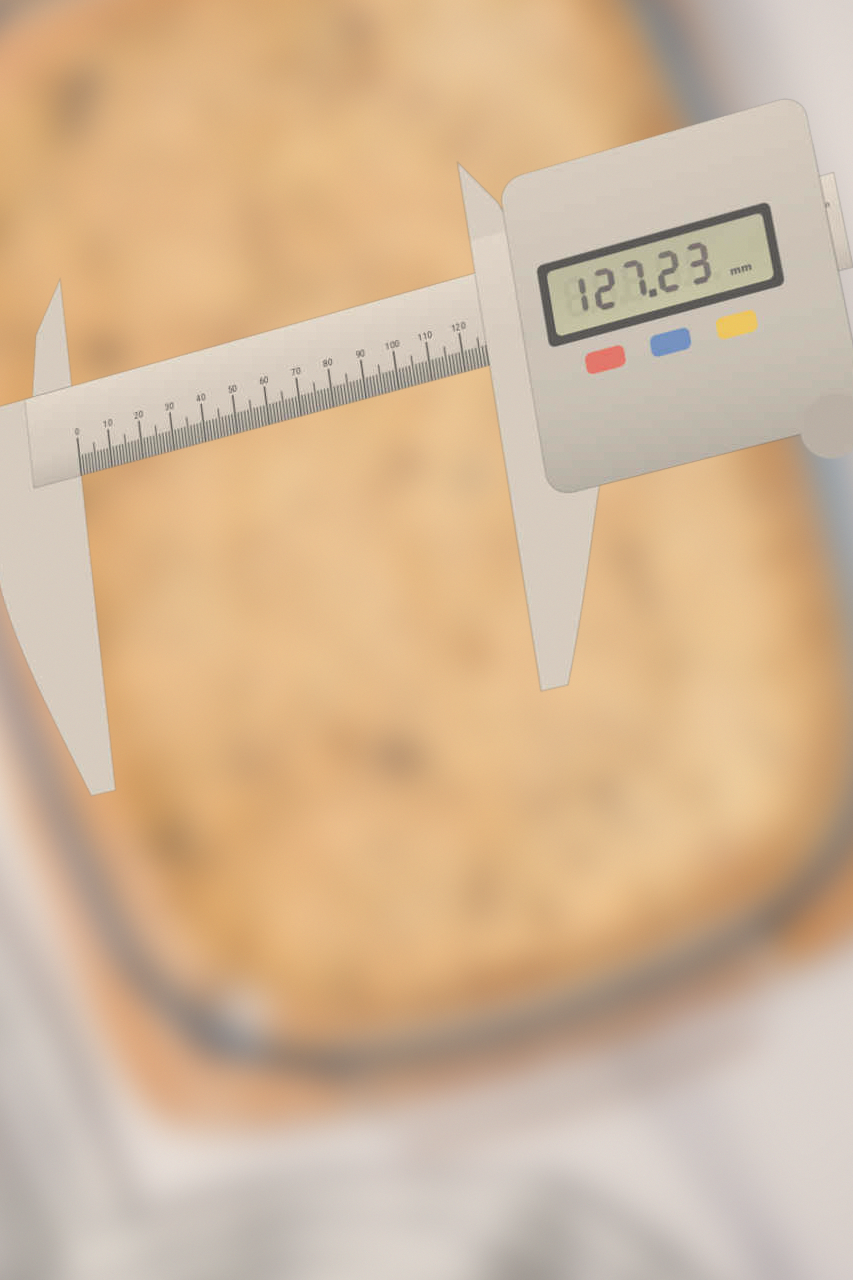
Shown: 127.23 mm
